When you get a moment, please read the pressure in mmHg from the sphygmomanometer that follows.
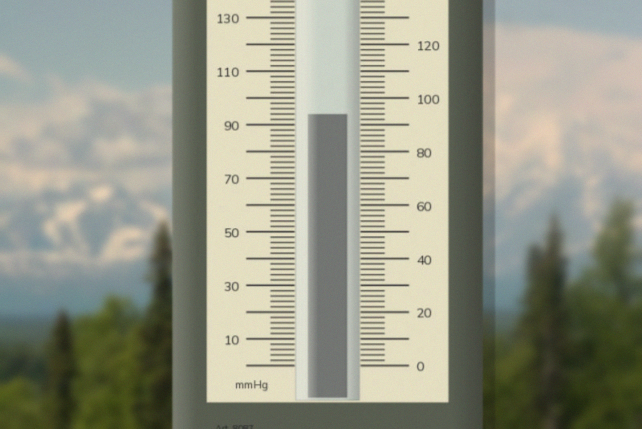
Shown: 94 mmHg
